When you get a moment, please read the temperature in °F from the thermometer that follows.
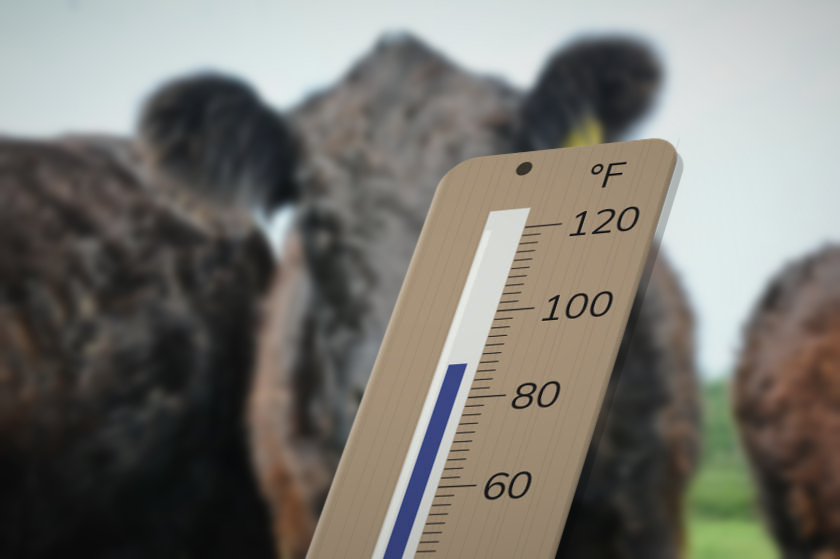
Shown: 88 °F
